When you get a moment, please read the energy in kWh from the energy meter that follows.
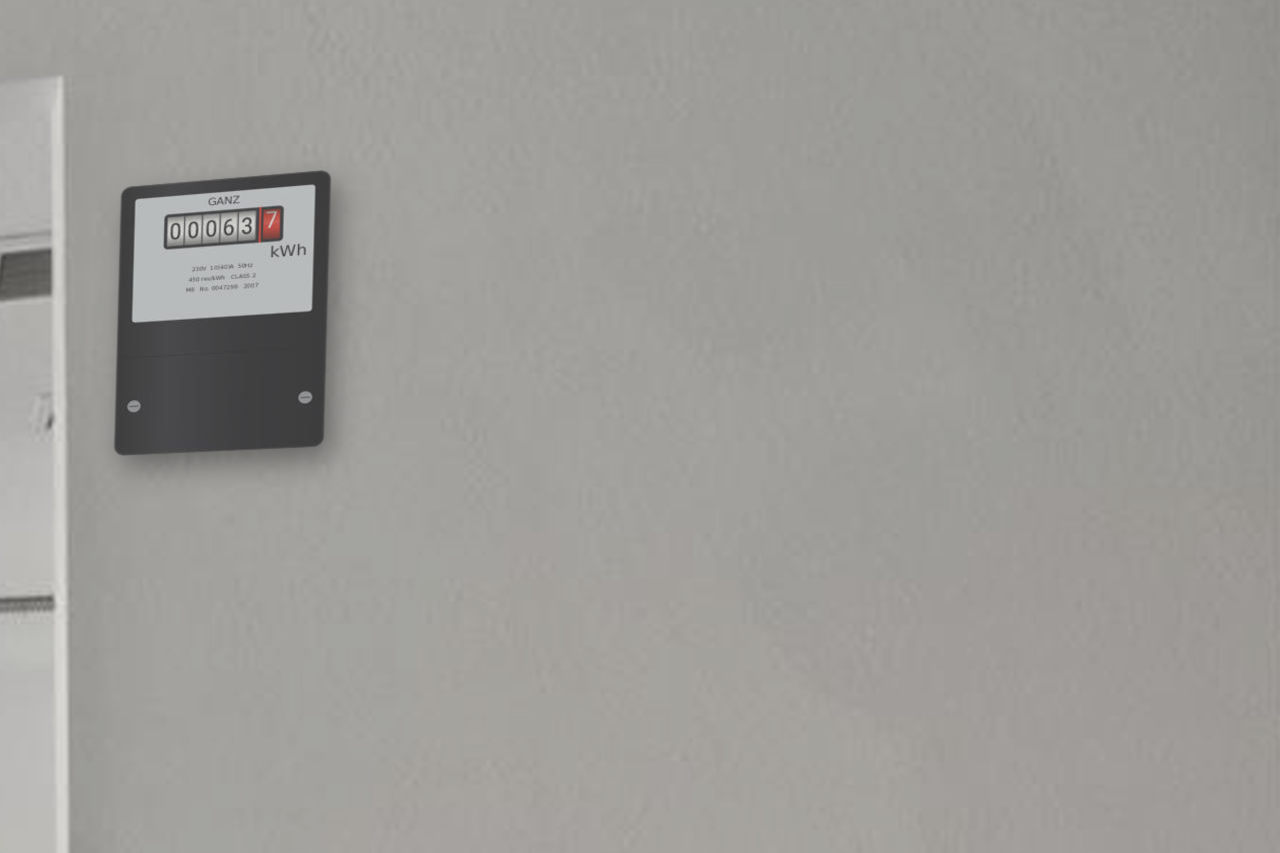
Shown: 63.7 kWh
